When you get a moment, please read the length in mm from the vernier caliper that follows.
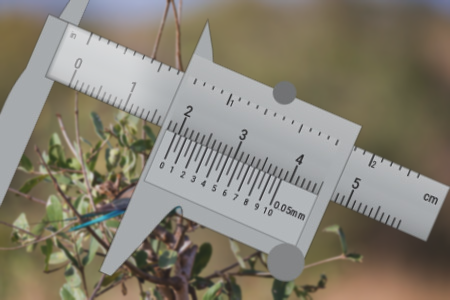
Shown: 19.5 mm
